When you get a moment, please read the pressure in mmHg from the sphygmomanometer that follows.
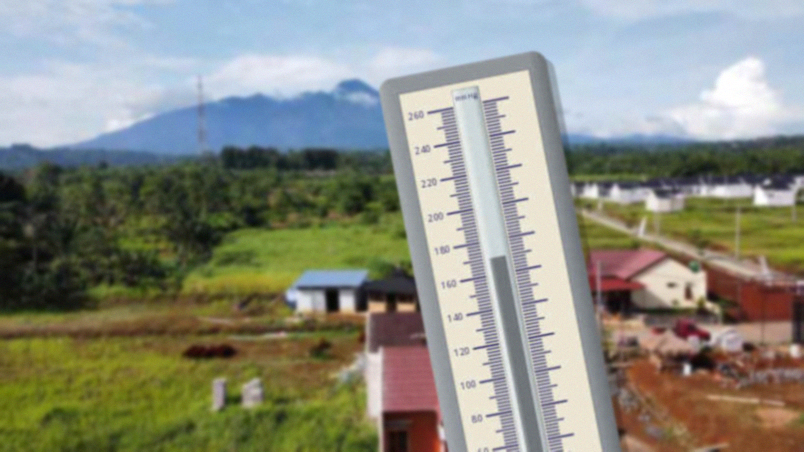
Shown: 170 mmHg
